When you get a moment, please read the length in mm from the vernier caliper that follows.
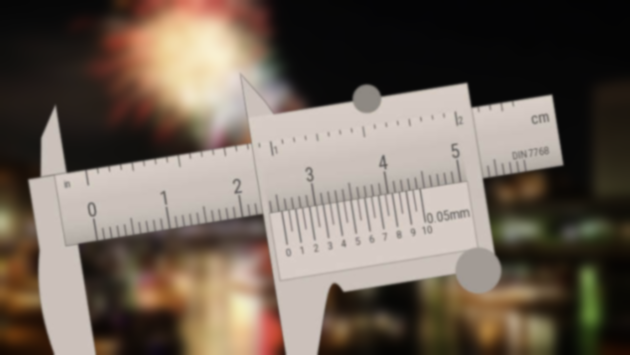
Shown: 25.4 mm
